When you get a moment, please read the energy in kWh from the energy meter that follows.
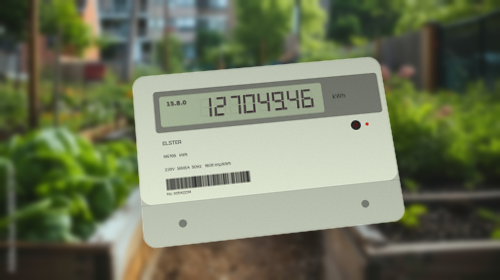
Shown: 127049.46 kWh
